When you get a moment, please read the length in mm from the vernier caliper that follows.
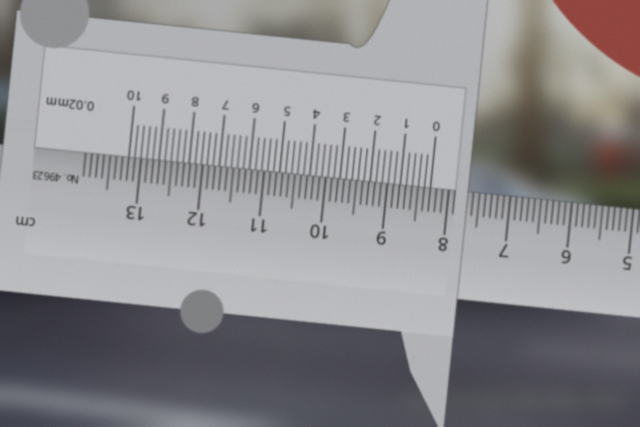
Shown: 83.0 mm
